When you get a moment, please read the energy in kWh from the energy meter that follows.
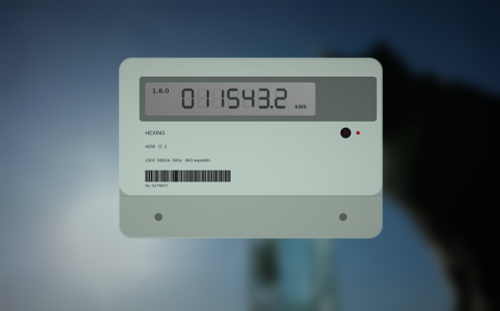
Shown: 11543.2 kWh
